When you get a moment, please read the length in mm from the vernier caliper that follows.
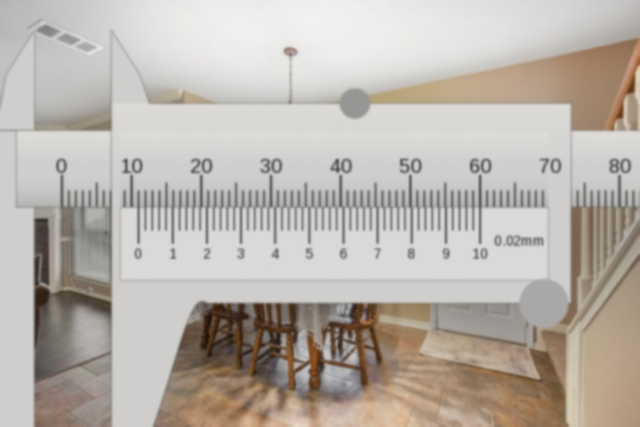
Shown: 11.0 mm
